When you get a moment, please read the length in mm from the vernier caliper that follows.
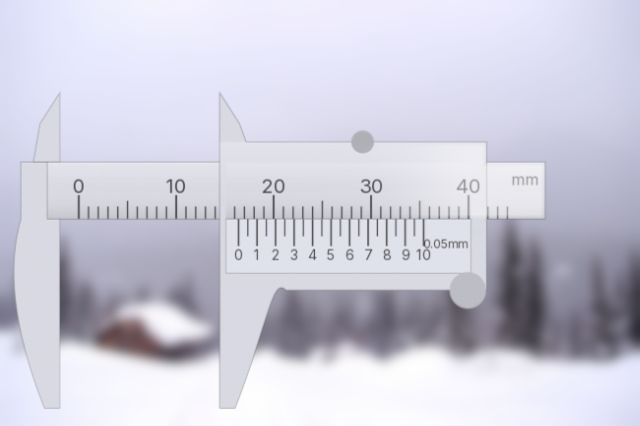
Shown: 16.4 mm
